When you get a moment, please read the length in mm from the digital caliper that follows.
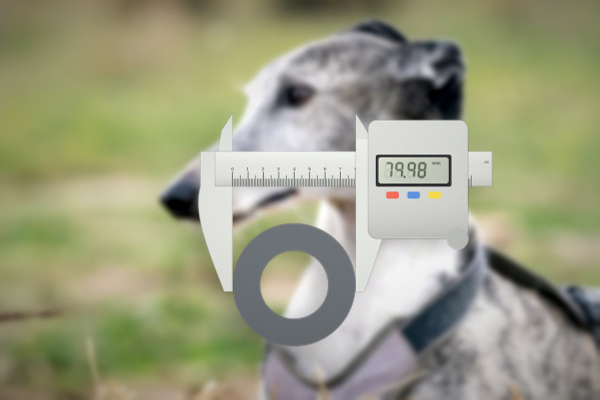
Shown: 79.98 mm
